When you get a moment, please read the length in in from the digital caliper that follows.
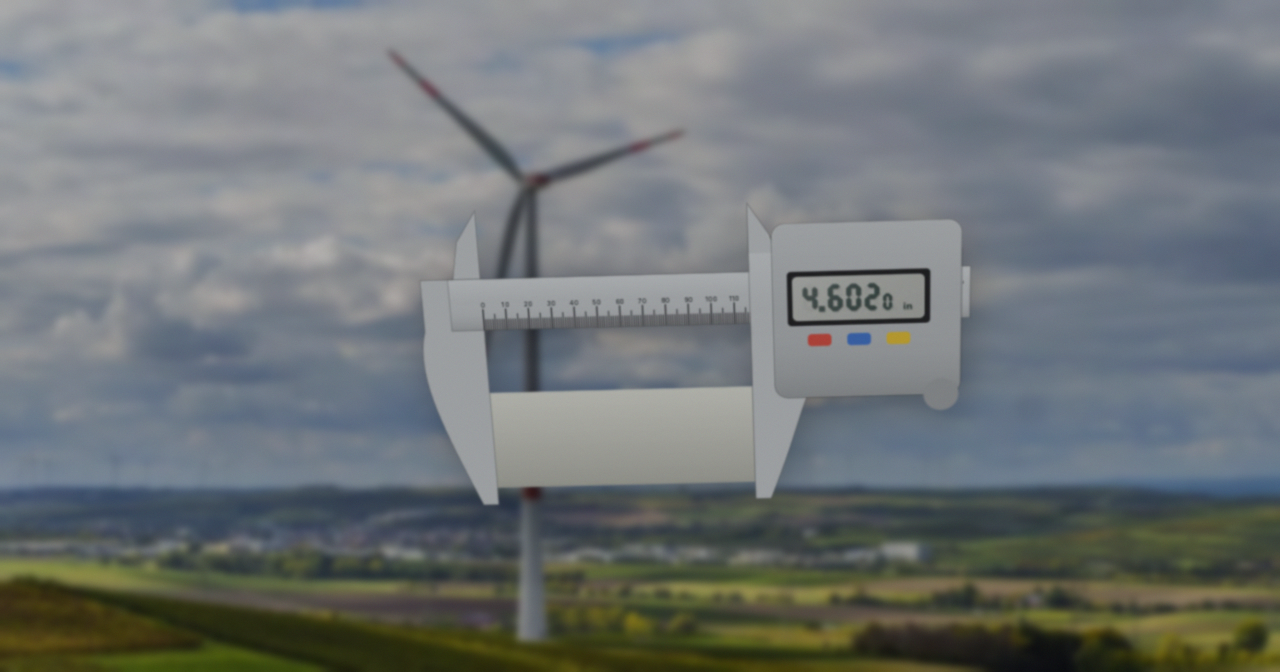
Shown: 4.6020 in
